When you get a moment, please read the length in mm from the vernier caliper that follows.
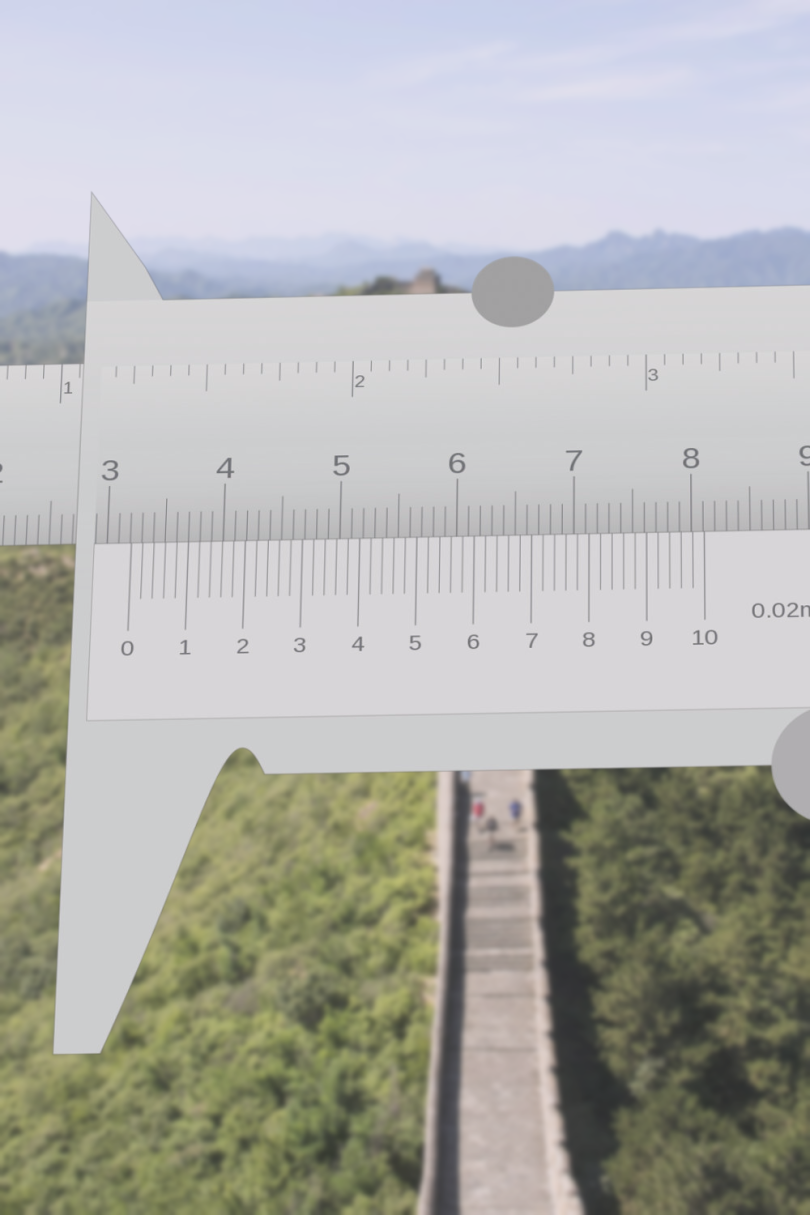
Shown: 32.1 mm
